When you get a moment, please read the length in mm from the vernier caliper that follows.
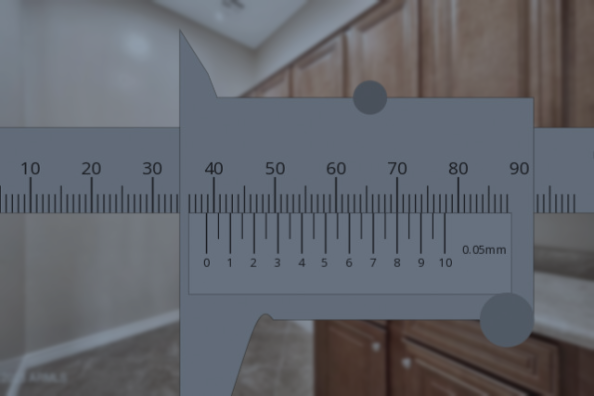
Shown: 38.8 mm
